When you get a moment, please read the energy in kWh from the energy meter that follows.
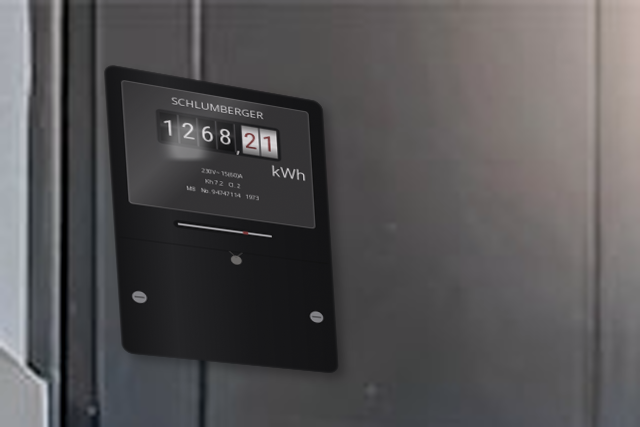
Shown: 1268.21 kWh
